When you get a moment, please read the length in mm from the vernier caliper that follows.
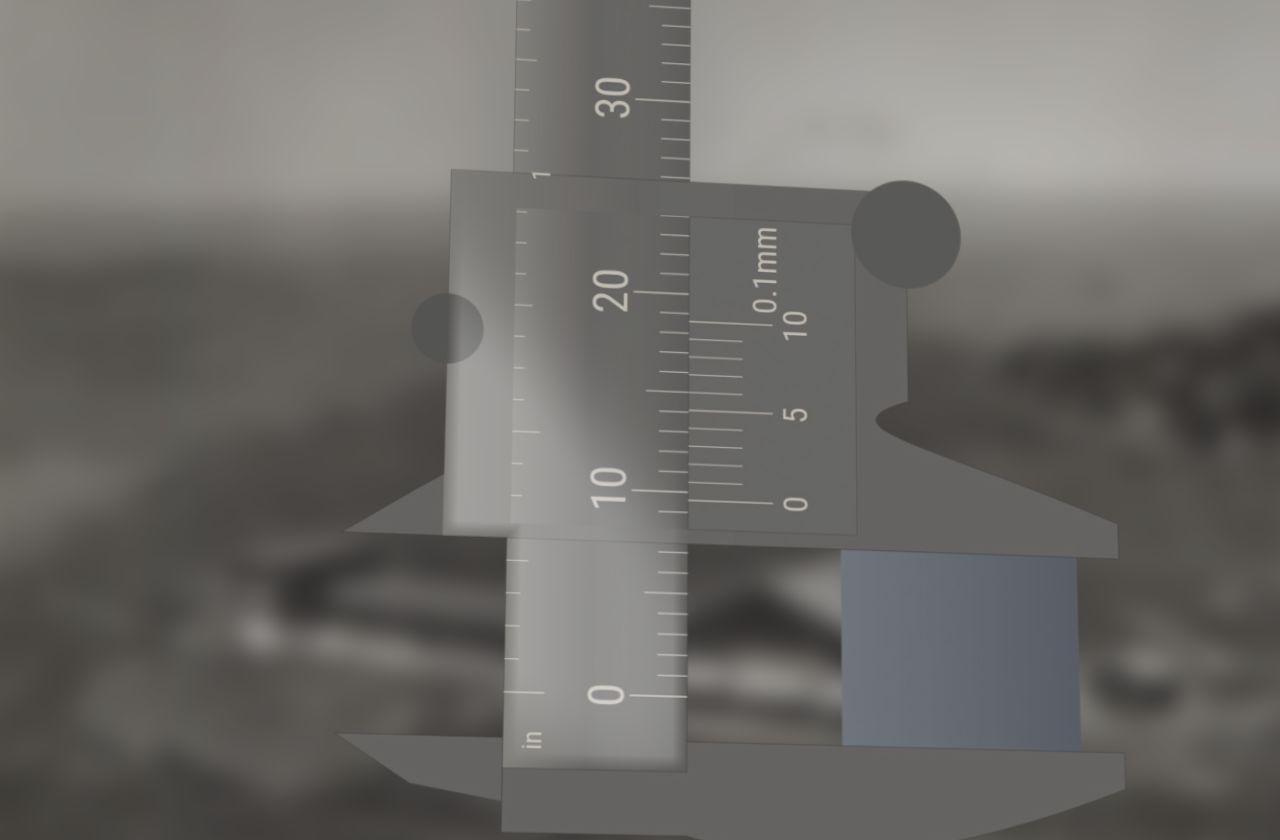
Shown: 9.6 mm
